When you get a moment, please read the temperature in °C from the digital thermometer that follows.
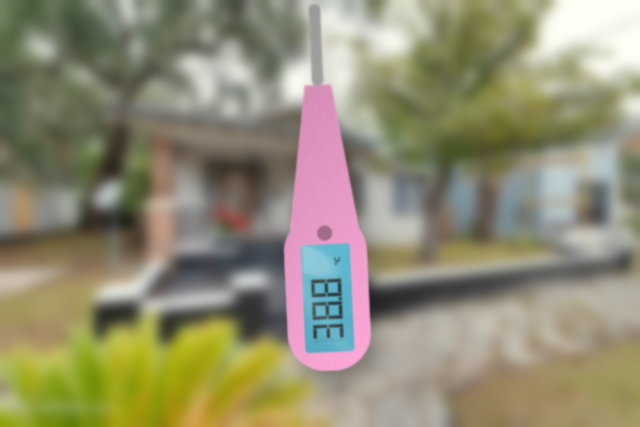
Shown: 38.8 °C
